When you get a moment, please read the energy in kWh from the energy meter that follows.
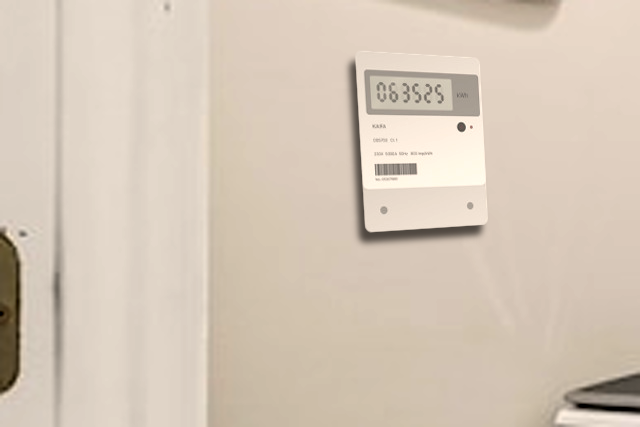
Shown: 63525 kWh
